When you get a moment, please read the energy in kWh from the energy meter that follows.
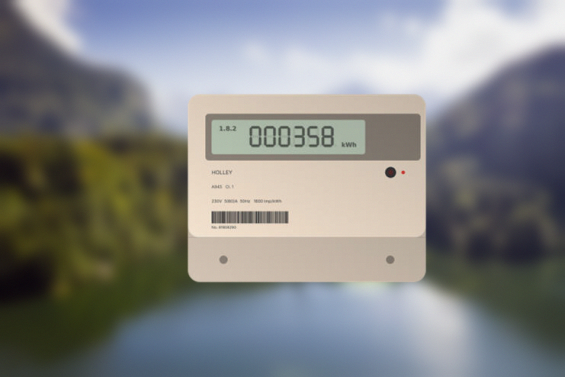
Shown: 358 kWh
